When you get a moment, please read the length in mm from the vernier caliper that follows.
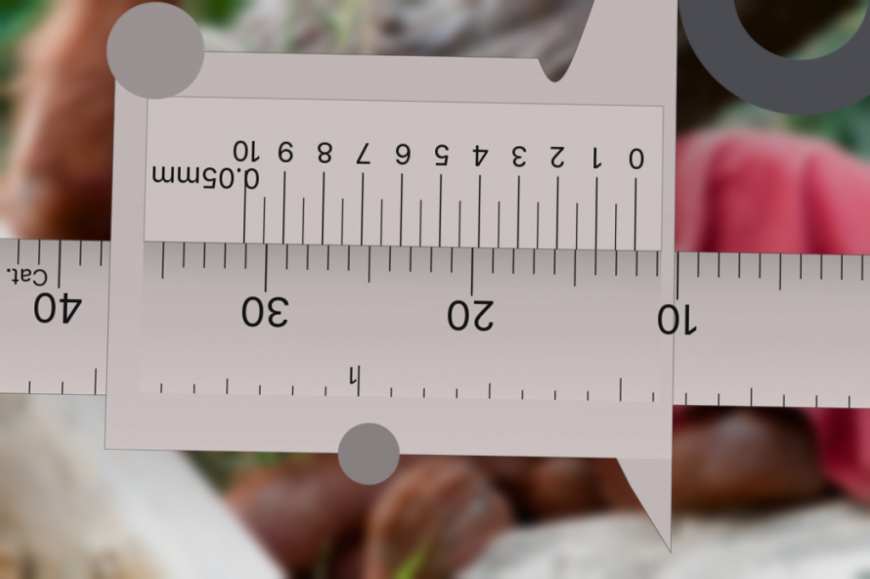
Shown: 12.1 mm
